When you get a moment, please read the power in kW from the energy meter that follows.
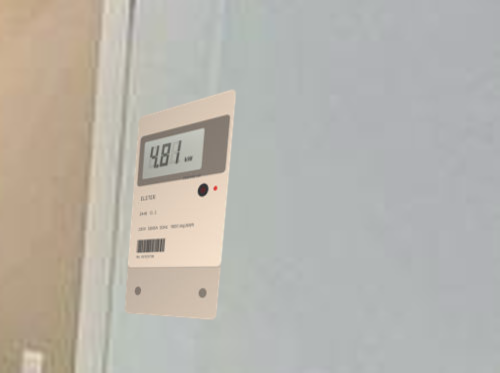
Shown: 4.81 kW
